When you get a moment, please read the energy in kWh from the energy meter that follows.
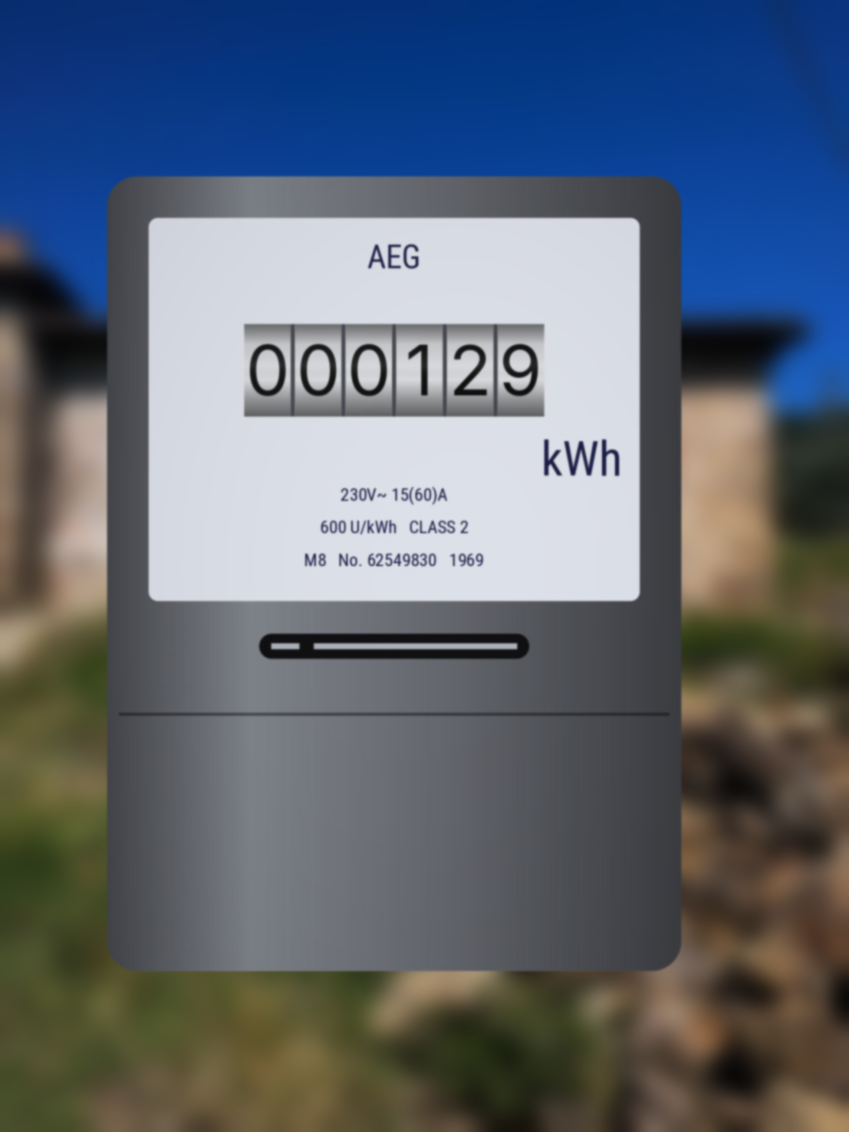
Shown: 129 kWh
